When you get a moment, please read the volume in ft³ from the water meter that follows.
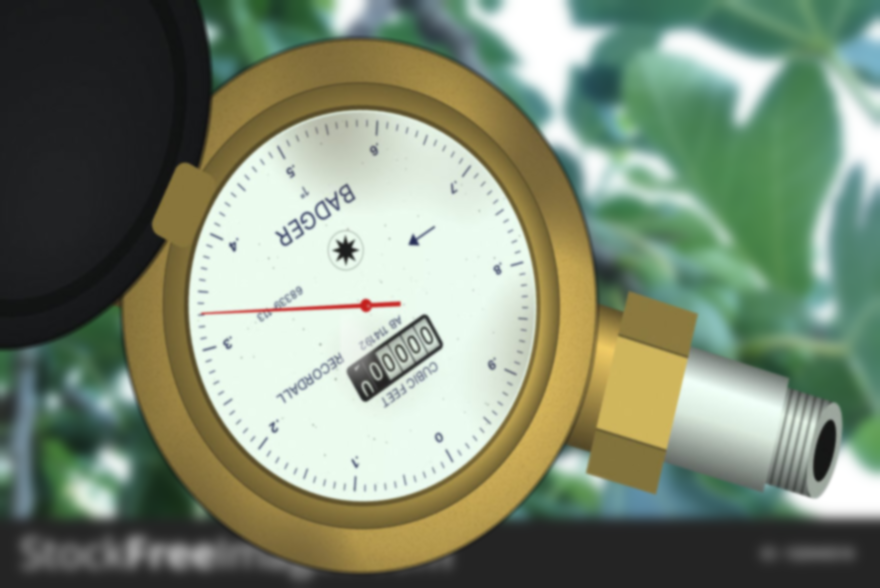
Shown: 0.33 ft³
